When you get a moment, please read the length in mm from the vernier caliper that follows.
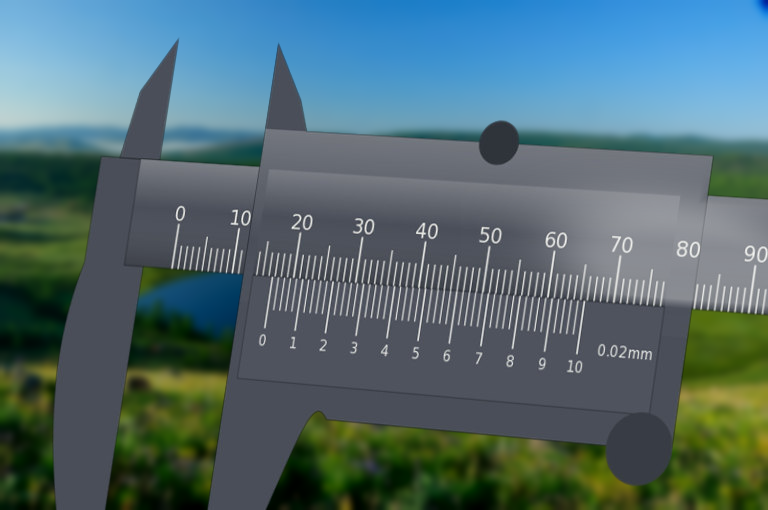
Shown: 16.6 mm
